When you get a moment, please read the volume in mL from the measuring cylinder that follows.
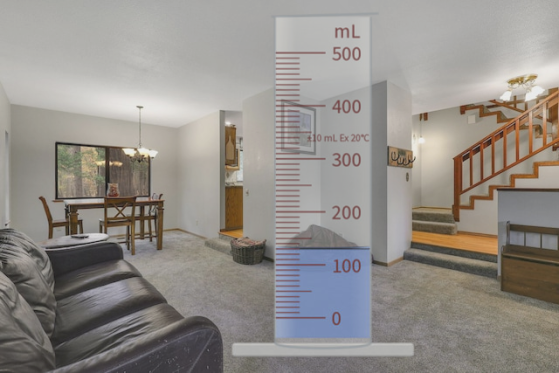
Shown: 130 mL
